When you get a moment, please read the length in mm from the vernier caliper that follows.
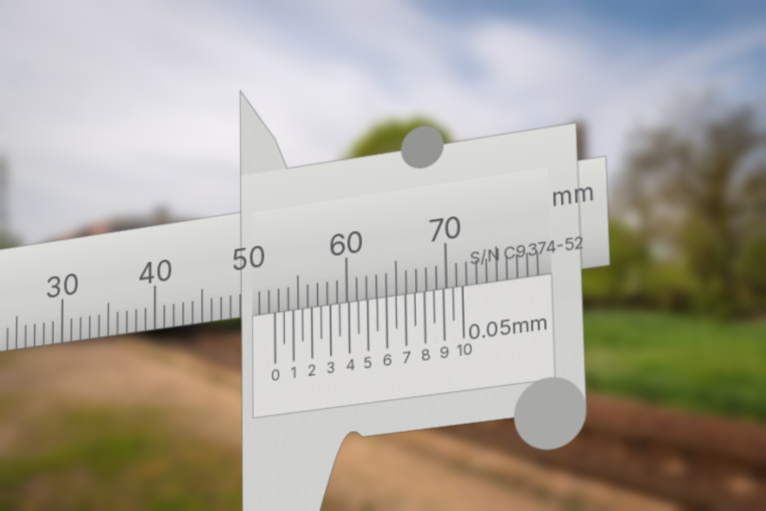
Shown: 52.6 mm
